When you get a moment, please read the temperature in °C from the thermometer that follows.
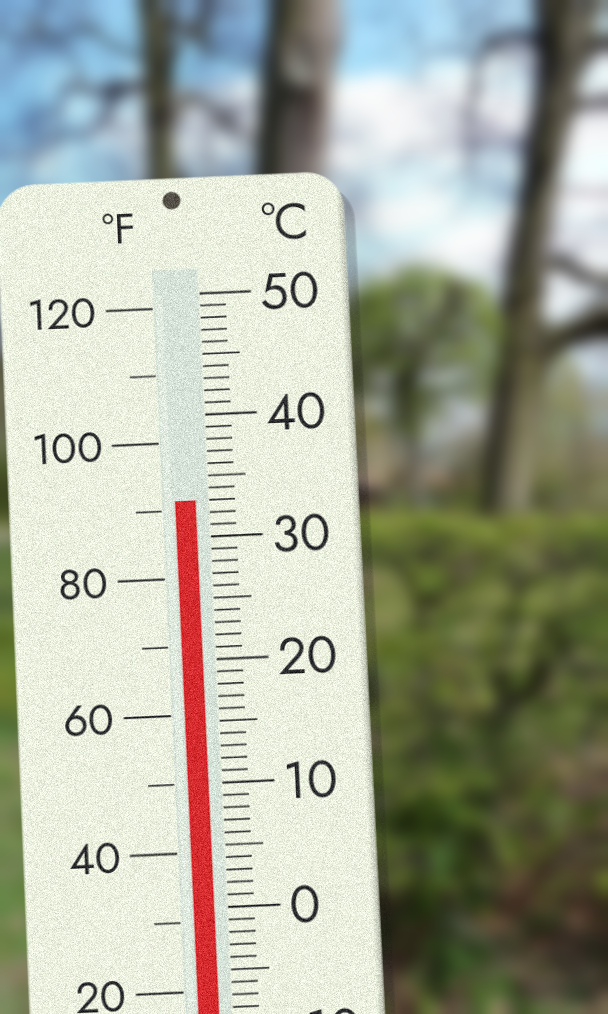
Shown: 33 °C
